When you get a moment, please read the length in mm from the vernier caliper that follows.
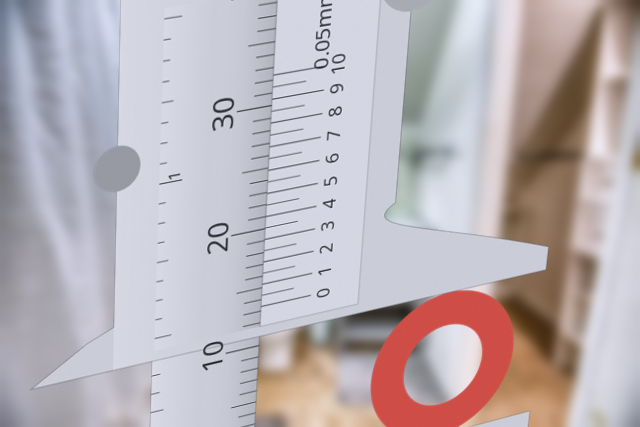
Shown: 13.4 mm
